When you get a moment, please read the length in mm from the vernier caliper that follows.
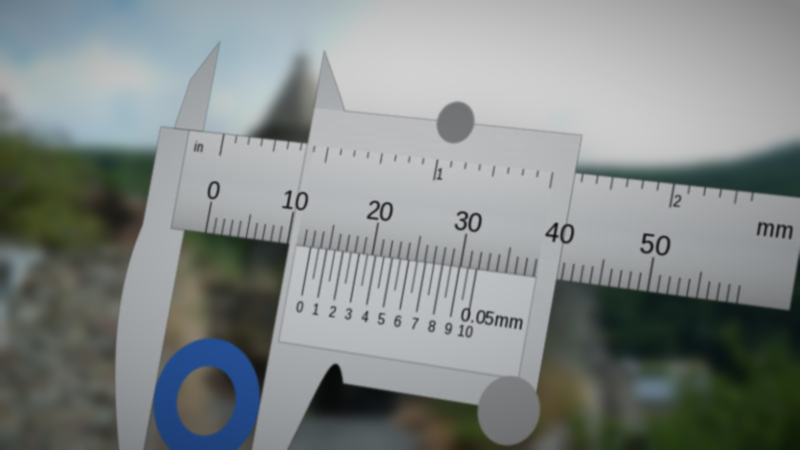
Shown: 12.8 mm
